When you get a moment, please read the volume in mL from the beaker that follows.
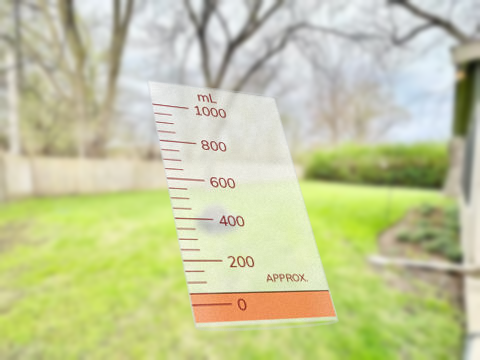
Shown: 50 mL
